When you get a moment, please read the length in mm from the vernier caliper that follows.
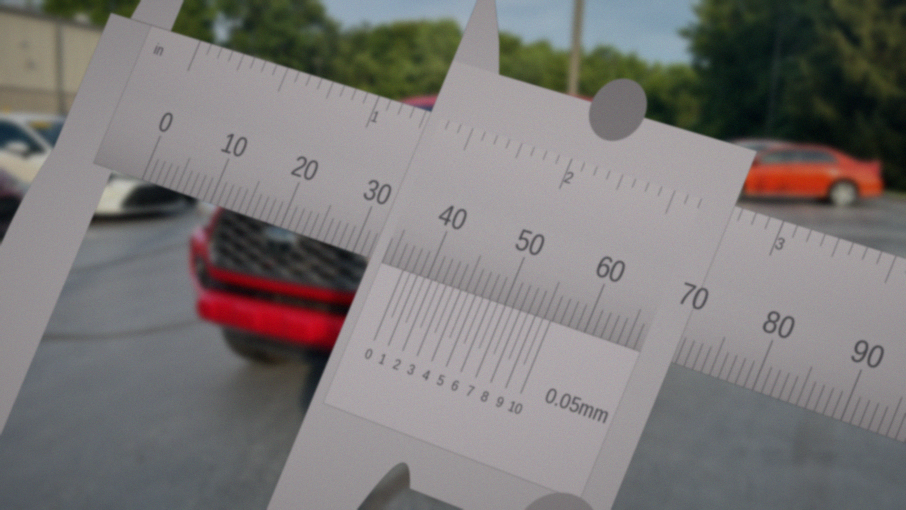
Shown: 36.8 mm
